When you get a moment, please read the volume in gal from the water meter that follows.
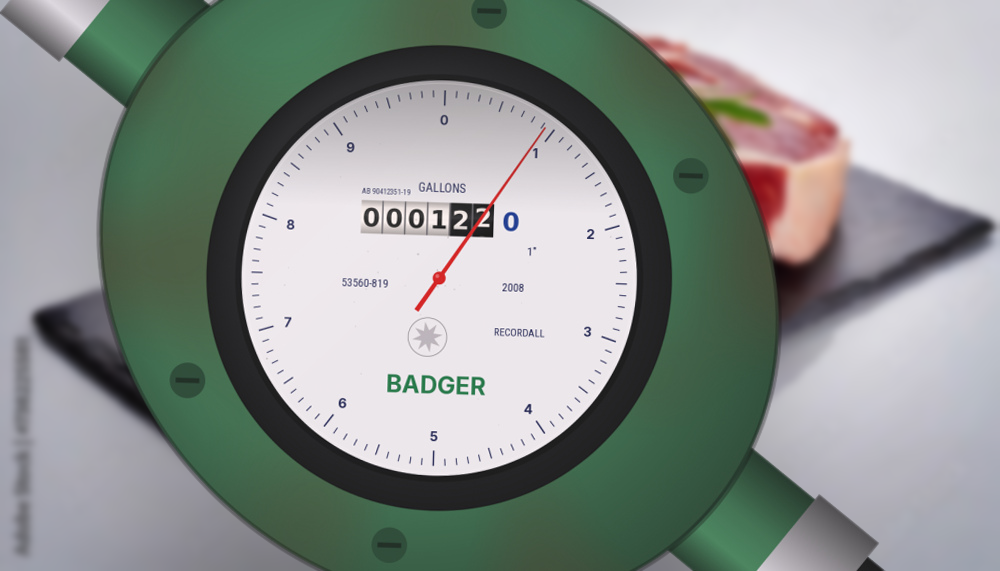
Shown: 1220.9 gal
